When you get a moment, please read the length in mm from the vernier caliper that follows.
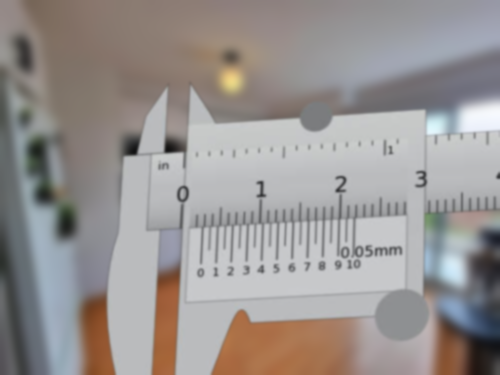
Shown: 2.8 mm
